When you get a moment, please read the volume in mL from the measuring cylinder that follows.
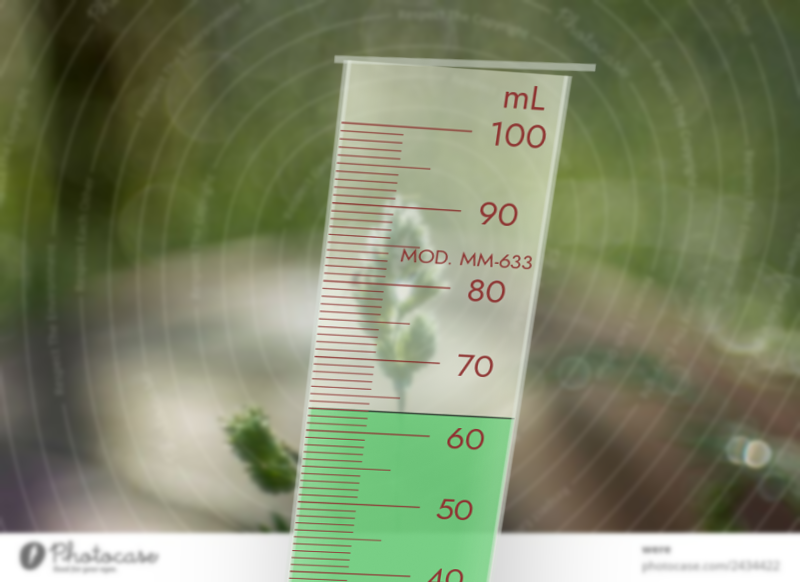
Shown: 63 mL
